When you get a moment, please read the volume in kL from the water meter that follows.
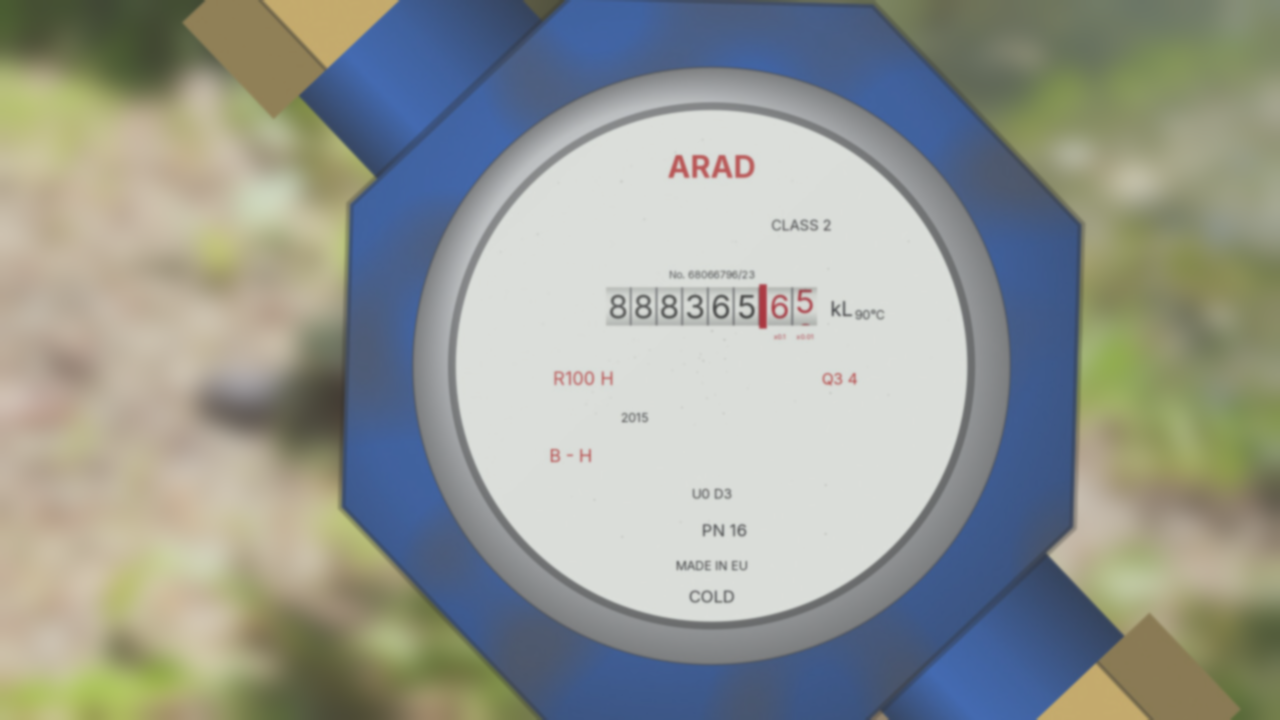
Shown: 888365.65 kL
